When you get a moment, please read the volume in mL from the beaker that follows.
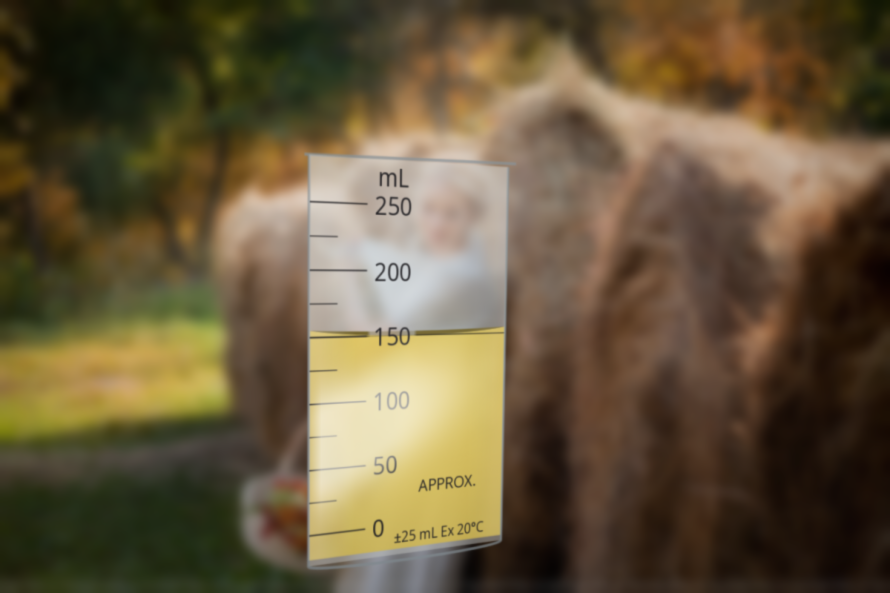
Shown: 150 mL
